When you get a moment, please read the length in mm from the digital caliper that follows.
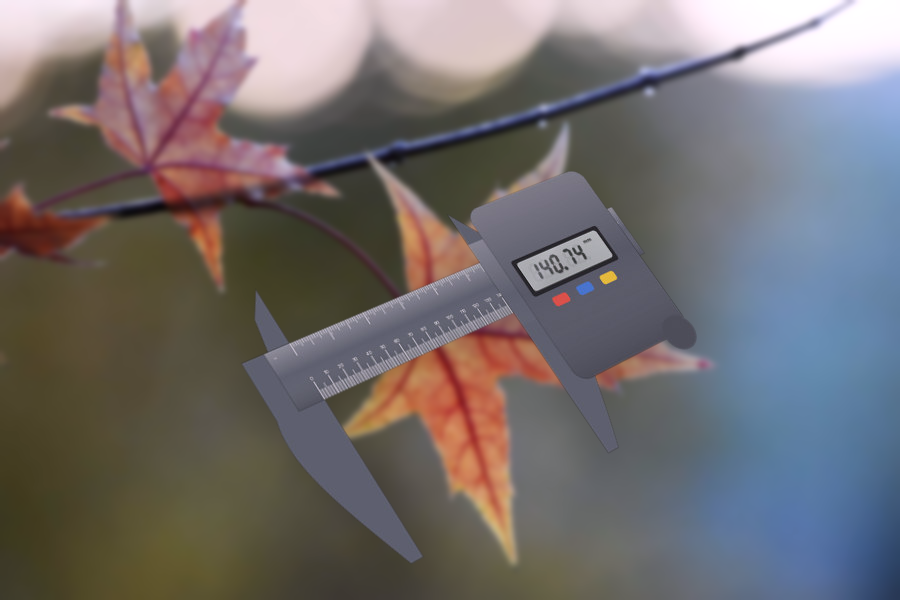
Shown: 140.74 mm
